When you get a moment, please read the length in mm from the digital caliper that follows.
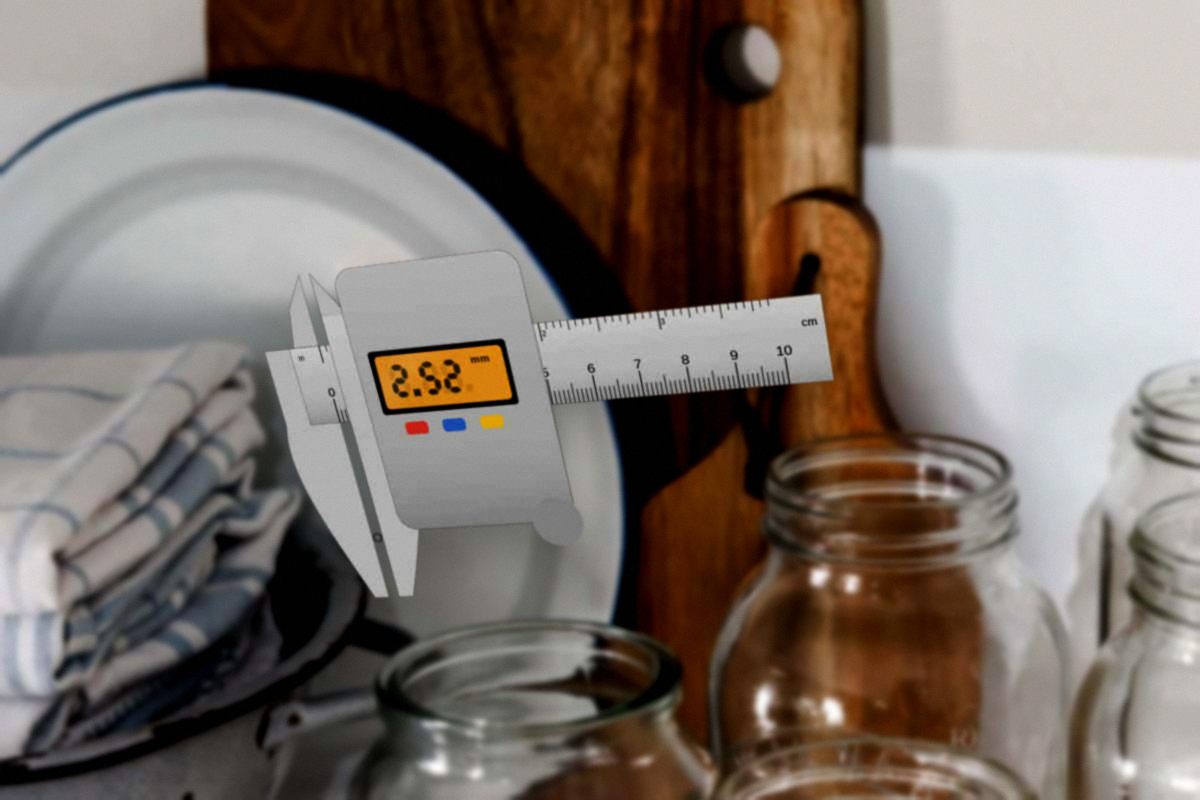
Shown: 2.52 mm
